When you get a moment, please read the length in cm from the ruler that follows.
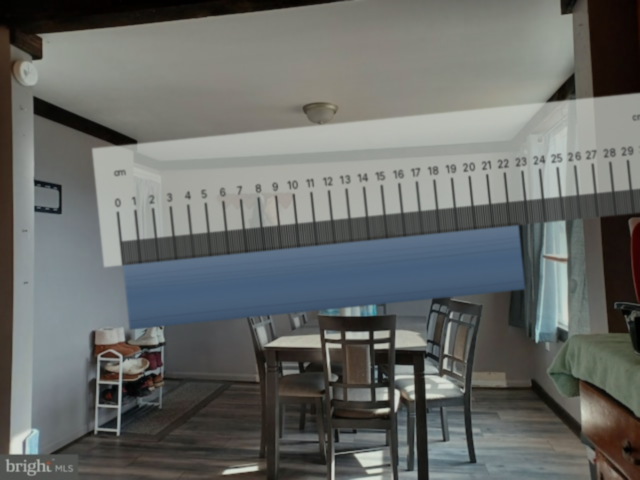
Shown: 22.5 cm
